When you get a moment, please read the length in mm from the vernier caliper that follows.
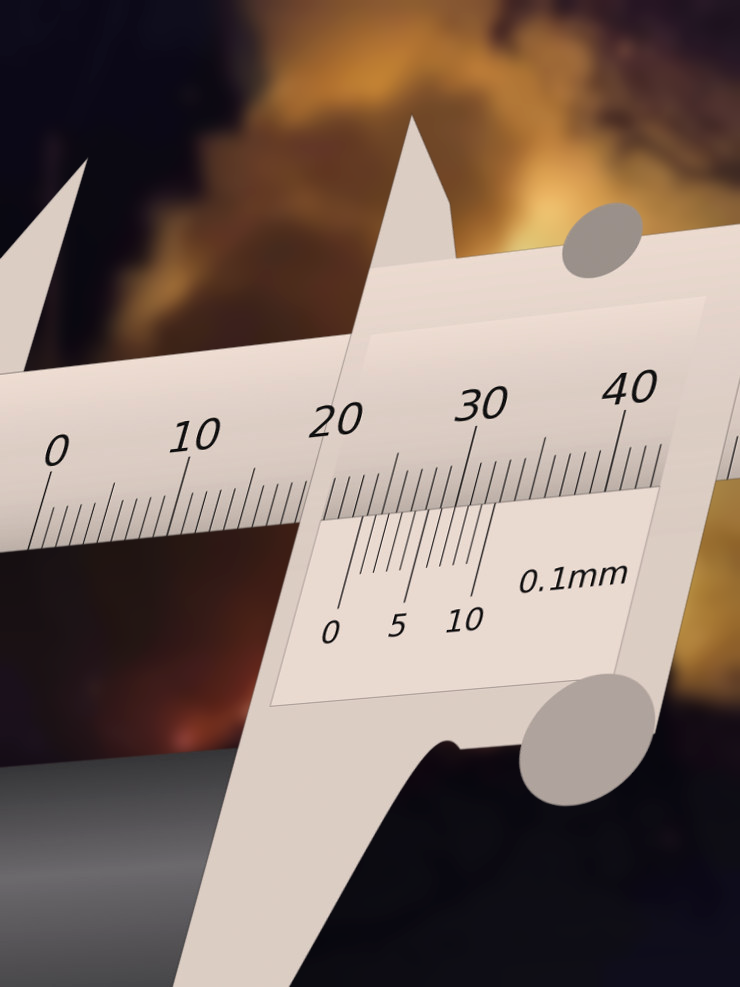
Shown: 23.7 mm
